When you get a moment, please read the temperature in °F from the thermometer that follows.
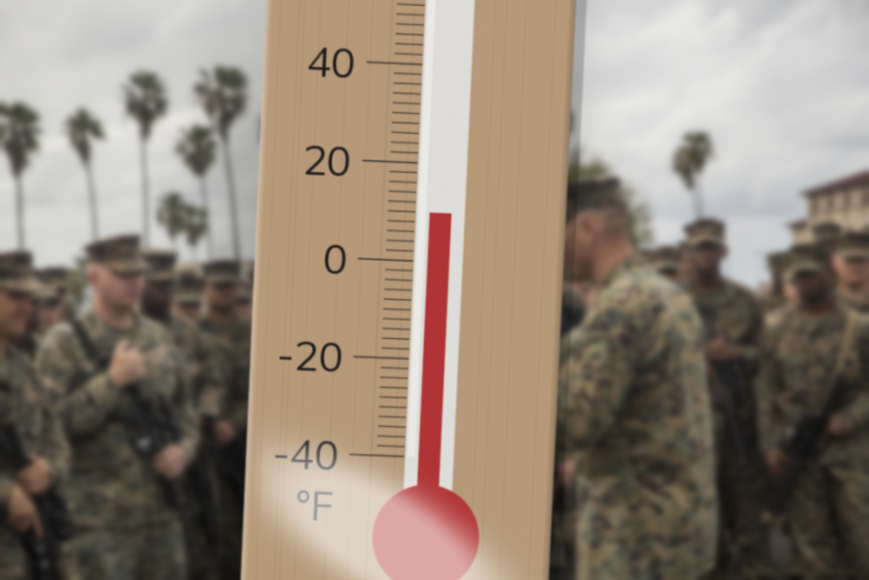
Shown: 10 °F
